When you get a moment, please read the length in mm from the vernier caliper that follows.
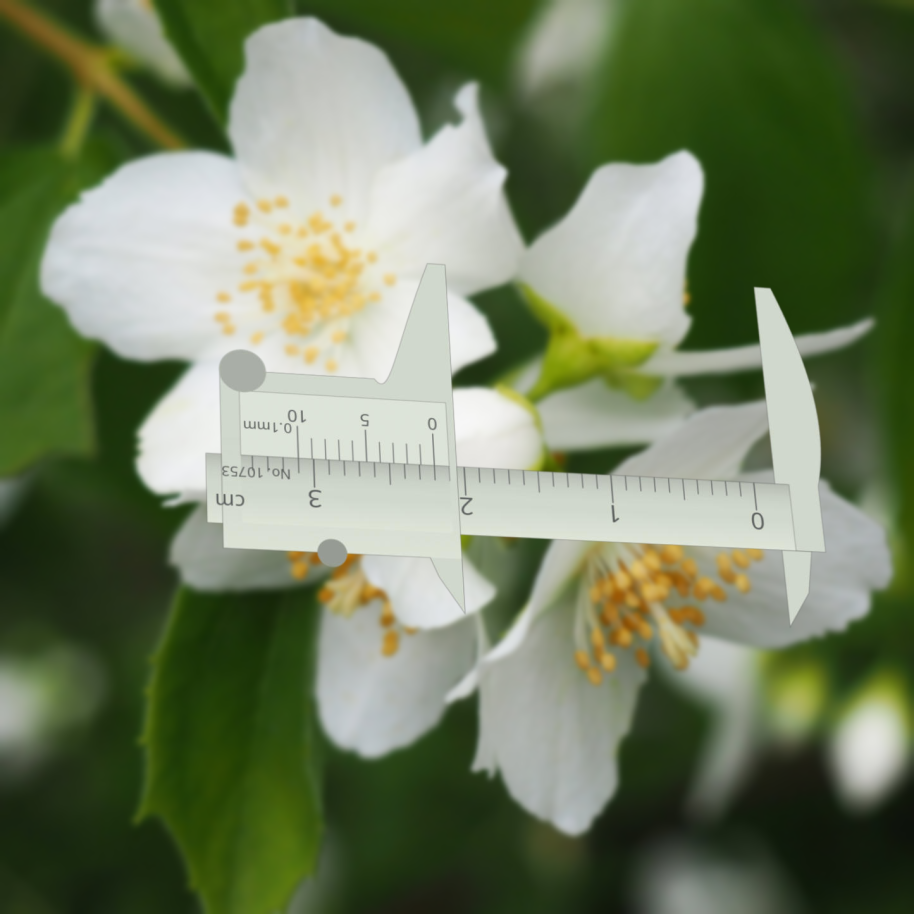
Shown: 22.0 mm
